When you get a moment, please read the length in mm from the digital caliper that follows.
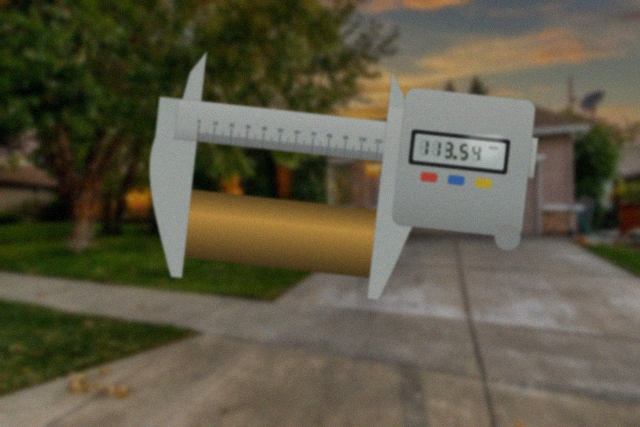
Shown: 113.54 mm
